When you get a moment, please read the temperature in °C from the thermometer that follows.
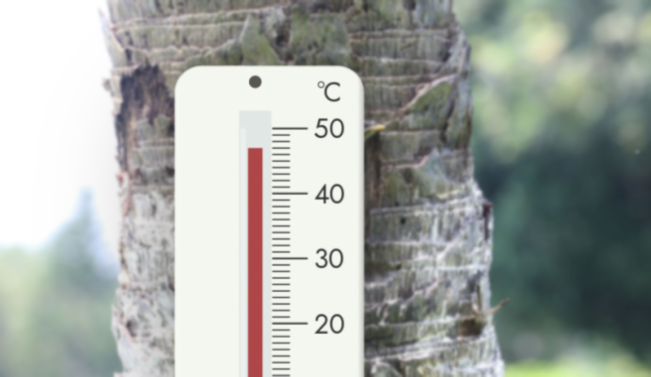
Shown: 47 °C
